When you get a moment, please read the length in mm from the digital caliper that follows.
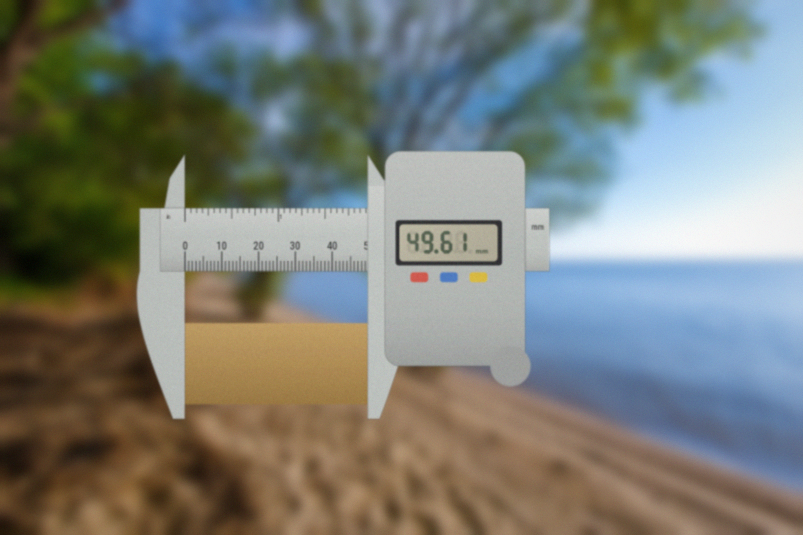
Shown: 49.61 mm
